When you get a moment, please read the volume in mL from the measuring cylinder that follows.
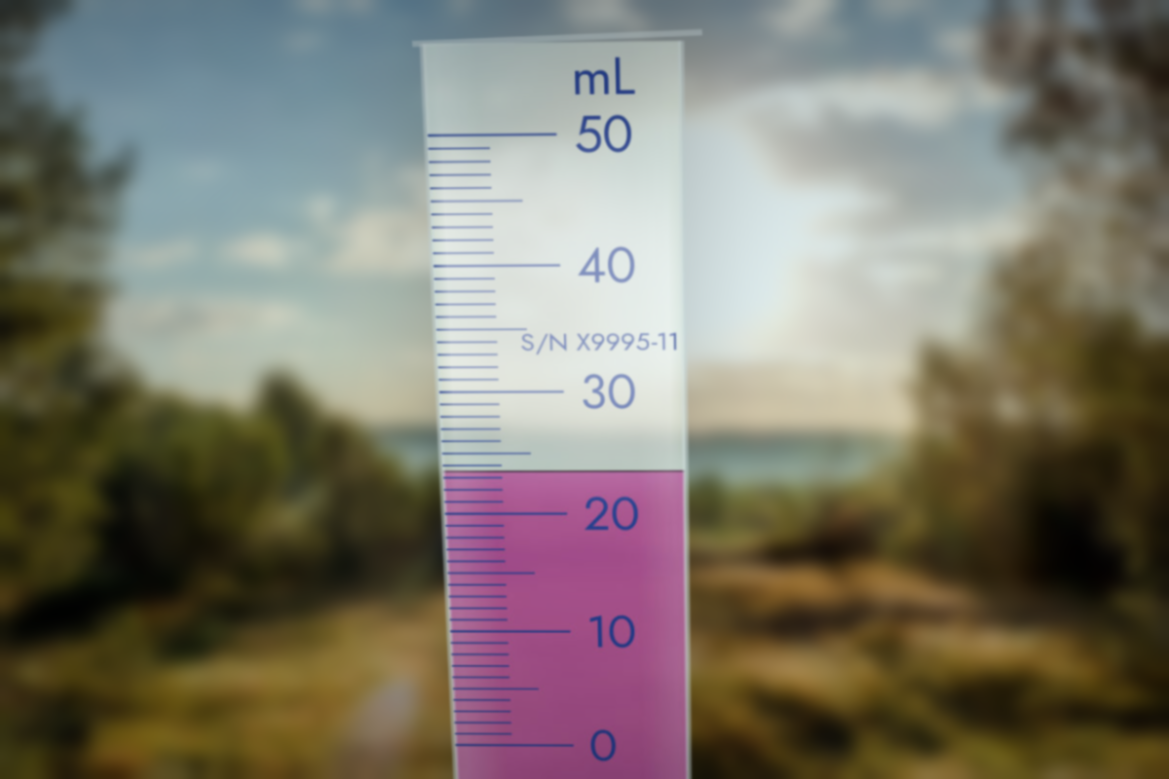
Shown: 23.5 mL
